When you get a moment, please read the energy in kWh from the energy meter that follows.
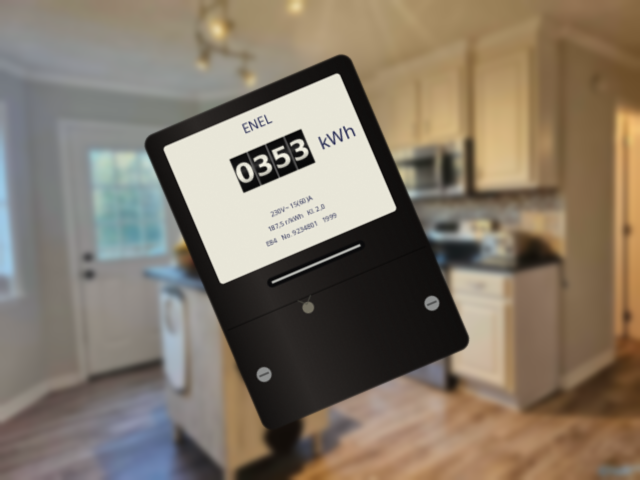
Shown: 353 kWh
